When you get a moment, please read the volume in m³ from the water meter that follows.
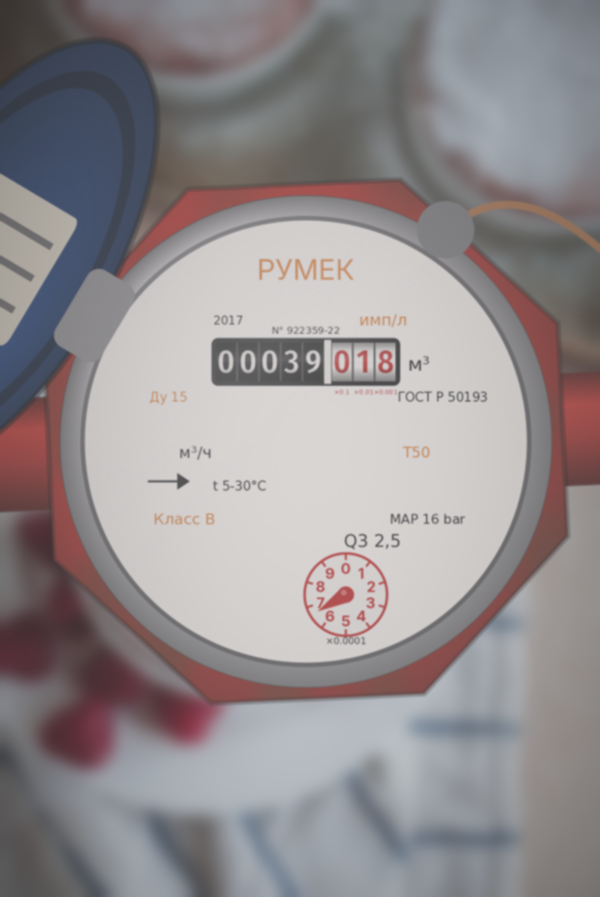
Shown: 39.0186 m³
